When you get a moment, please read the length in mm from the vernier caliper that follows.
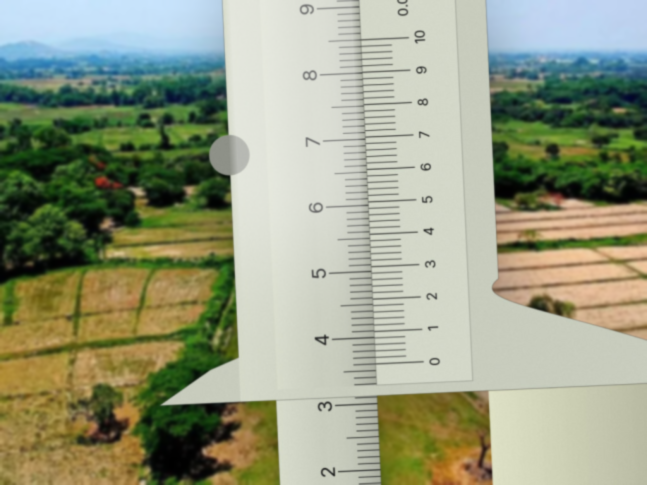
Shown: 36.0 mm
